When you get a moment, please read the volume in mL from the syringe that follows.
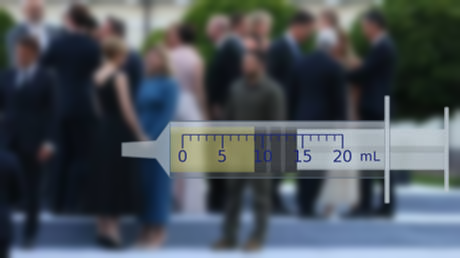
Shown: 9 mL
